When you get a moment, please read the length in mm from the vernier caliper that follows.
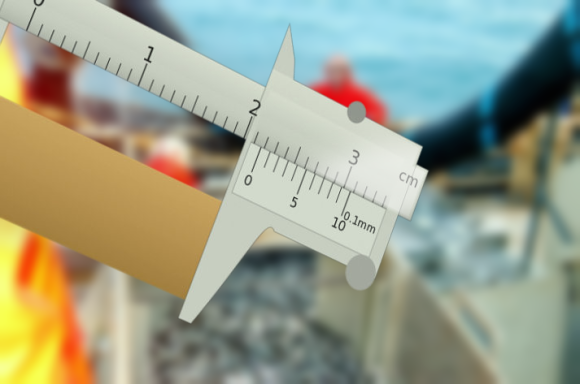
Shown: 21.7 mm
